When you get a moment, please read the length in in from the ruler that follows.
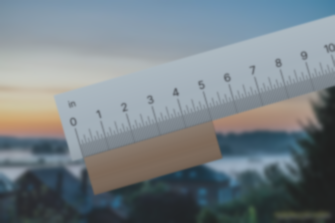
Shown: 5 in
